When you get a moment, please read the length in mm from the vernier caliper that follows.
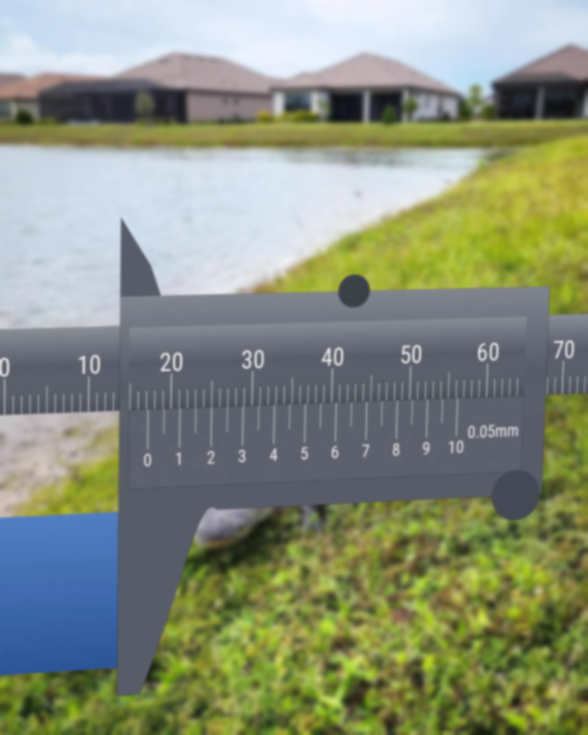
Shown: 17.2 mm
